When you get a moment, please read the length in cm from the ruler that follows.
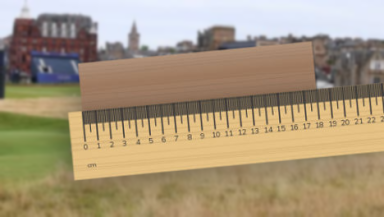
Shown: 18 cm
